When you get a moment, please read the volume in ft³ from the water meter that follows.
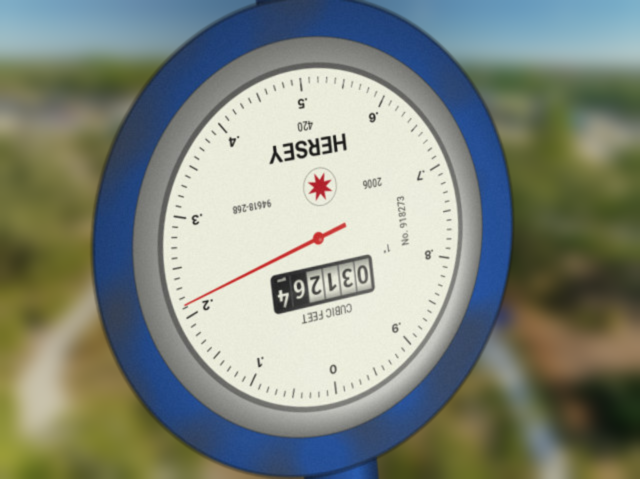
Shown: 31264.21 ft³
